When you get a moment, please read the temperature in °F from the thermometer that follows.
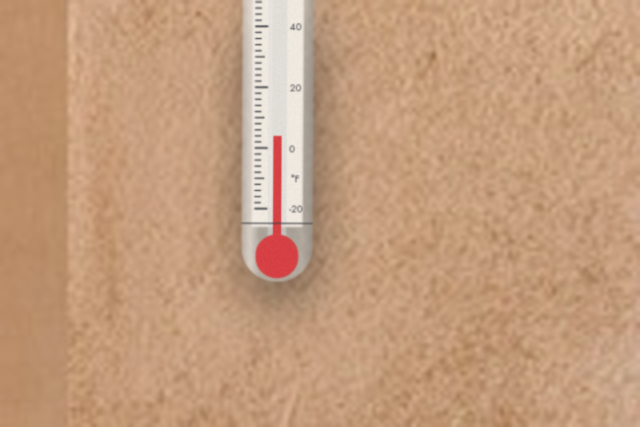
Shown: 4 °F
